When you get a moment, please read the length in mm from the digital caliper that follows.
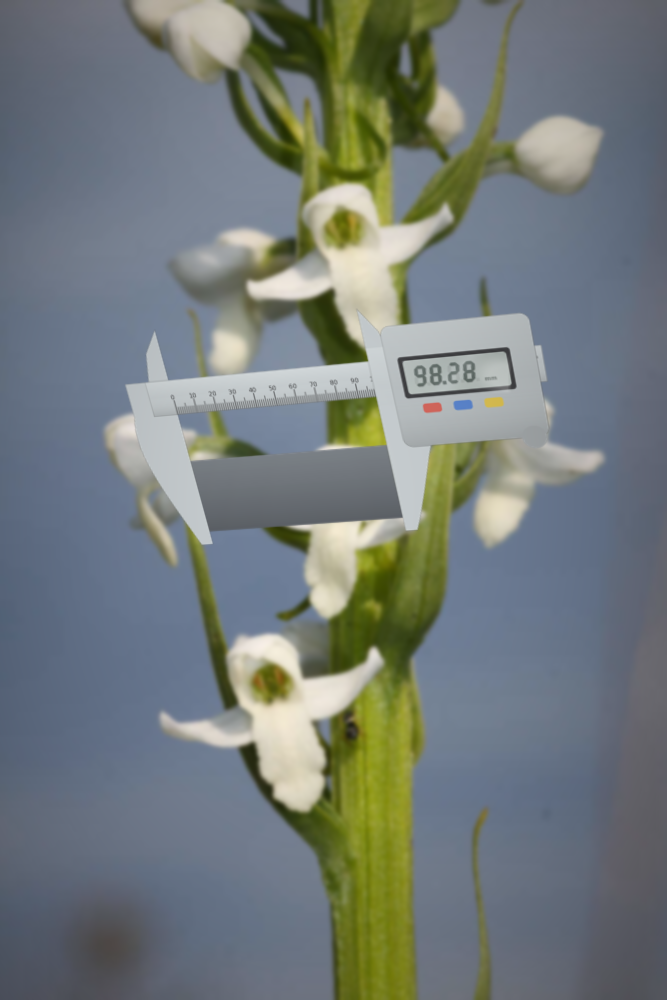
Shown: 98.28 mm
